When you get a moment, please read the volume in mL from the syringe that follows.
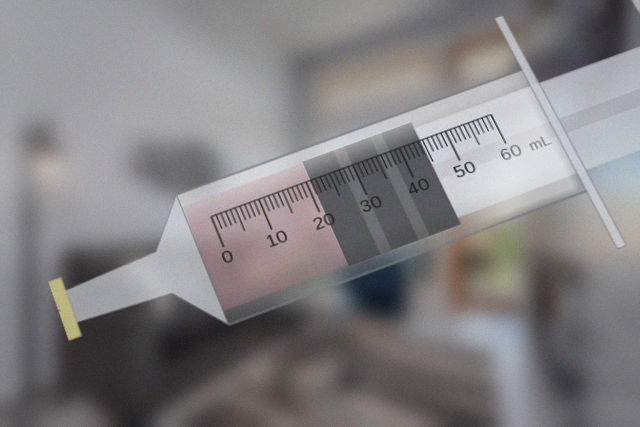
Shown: 21 mL
